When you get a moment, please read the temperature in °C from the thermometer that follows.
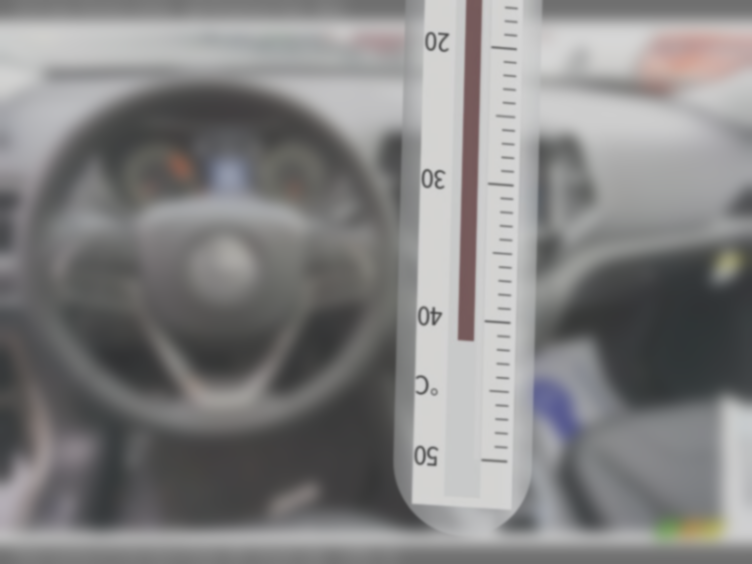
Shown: 41.5 °C
